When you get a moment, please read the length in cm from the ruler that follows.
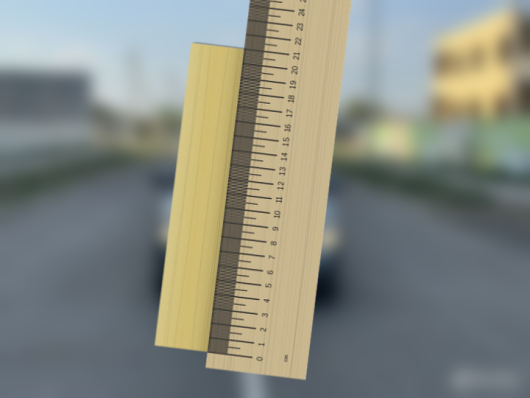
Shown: 21 cm
